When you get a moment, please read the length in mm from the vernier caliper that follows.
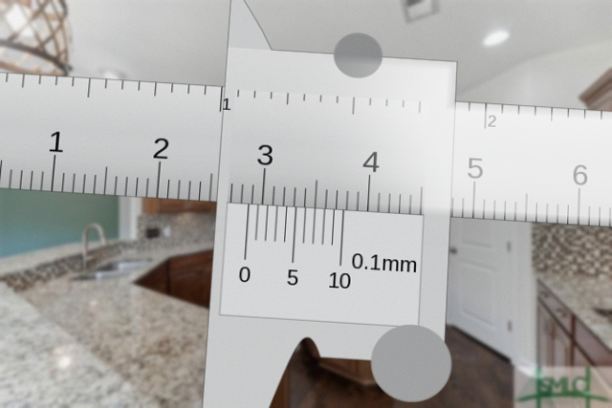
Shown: 28.7 mm
